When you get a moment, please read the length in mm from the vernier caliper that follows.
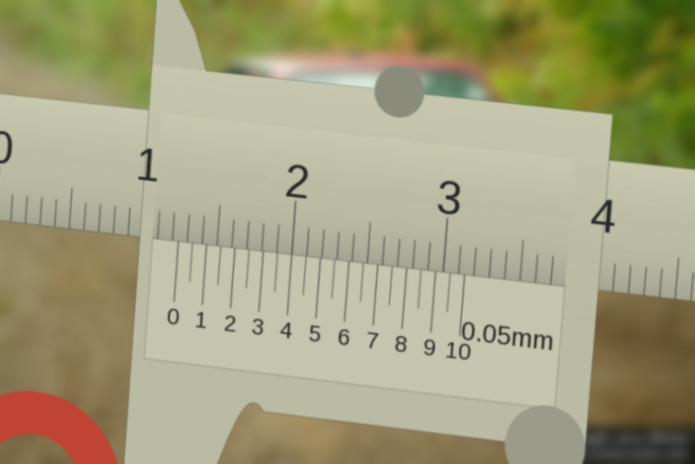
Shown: 12.4 mm
